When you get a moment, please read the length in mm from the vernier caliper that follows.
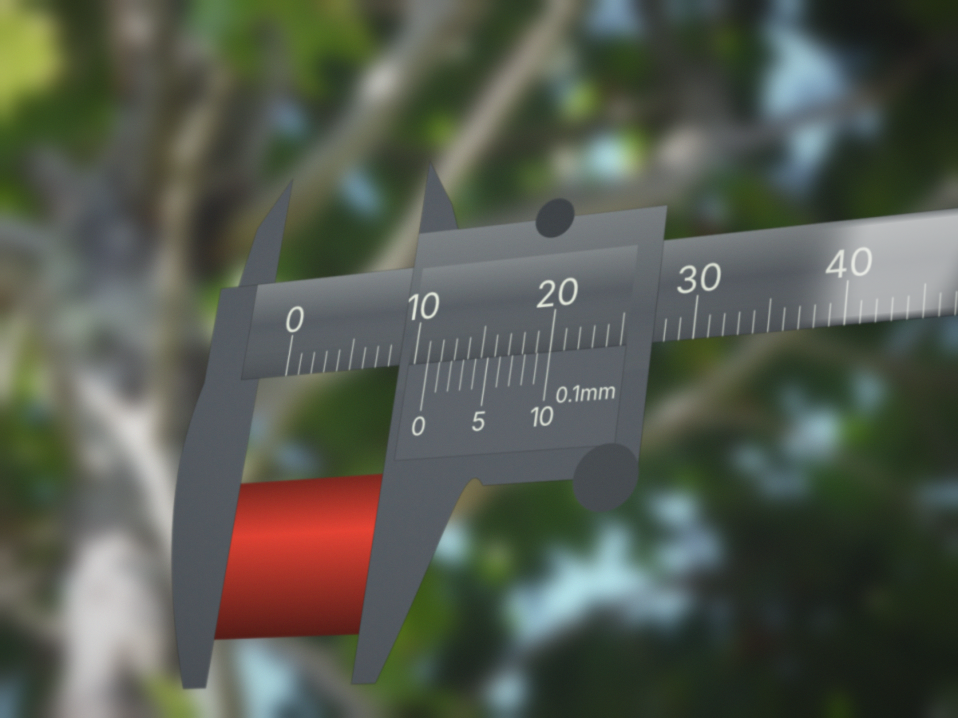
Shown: 11.0 mm
